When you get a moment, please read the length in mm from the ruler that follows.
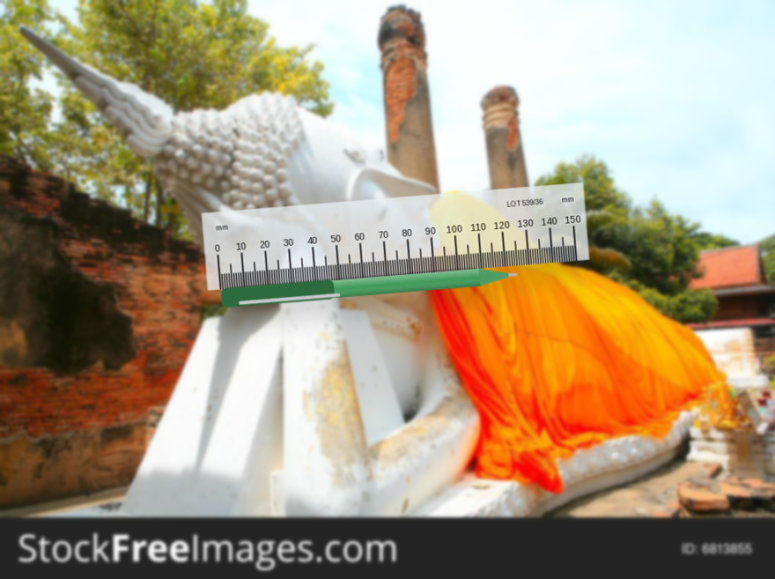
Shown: 125 mm
